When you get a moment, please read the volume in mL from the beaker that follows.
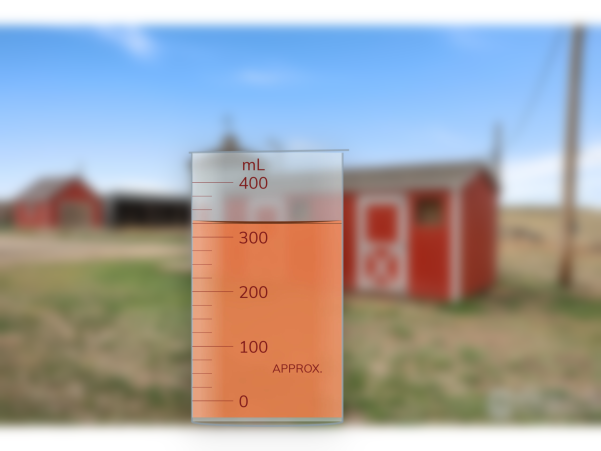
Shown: 325 mL
